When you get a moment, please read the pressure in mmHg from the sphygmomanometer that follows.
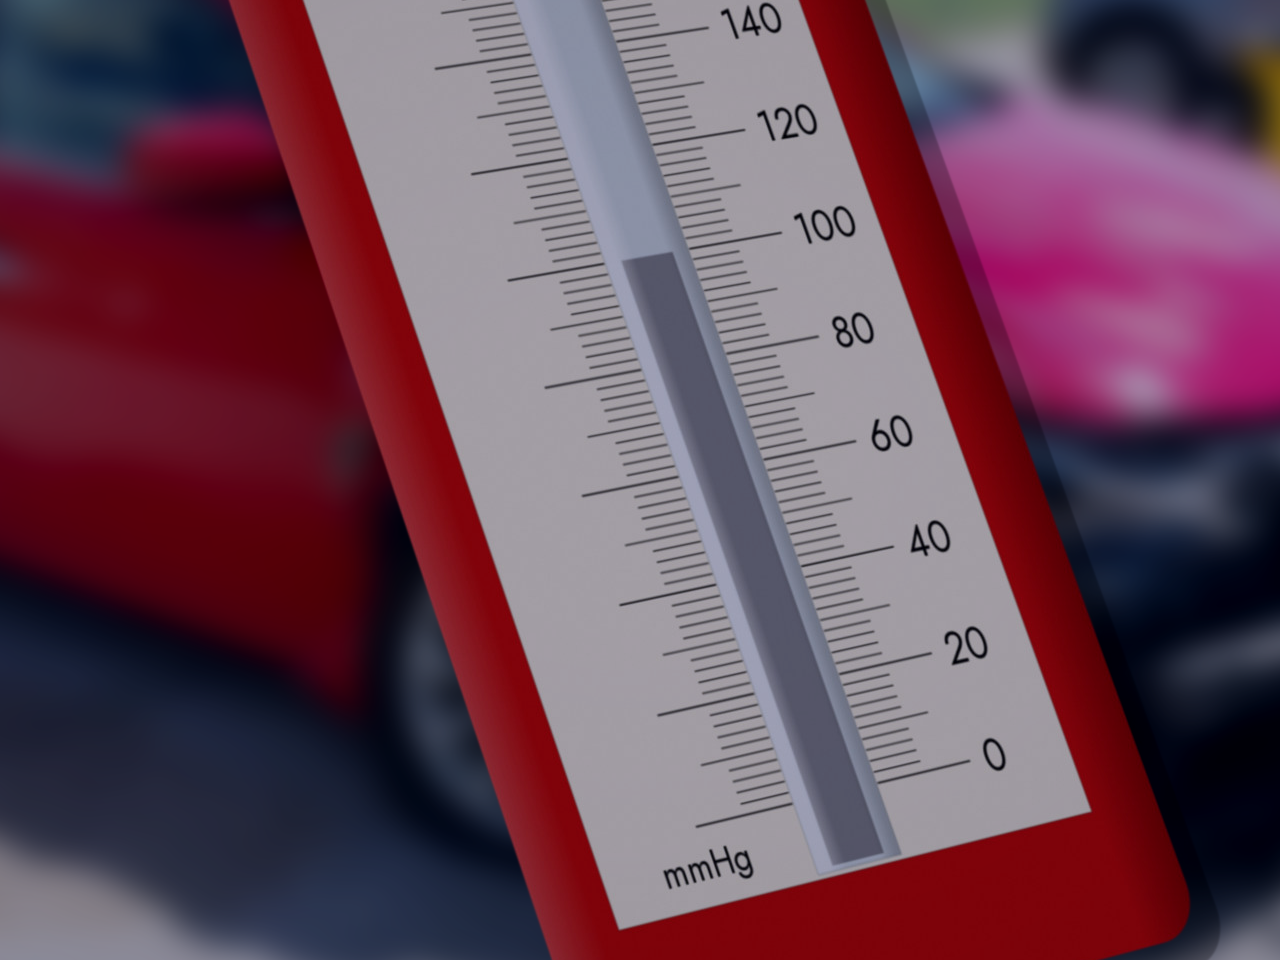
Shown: 100 mmHg
